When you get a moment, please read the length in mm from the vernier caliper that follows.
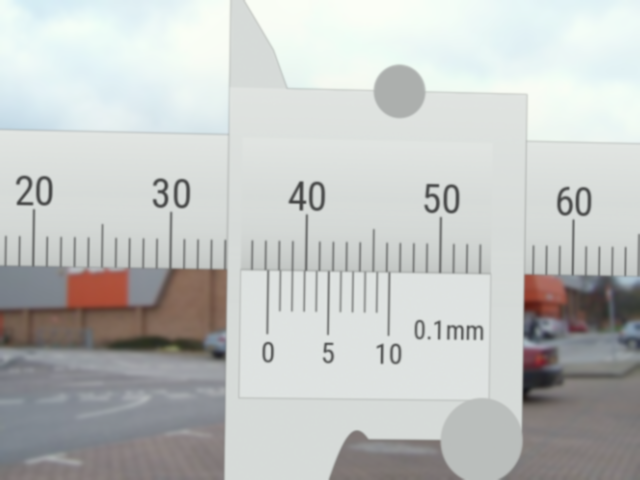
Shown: 37.2 mm
